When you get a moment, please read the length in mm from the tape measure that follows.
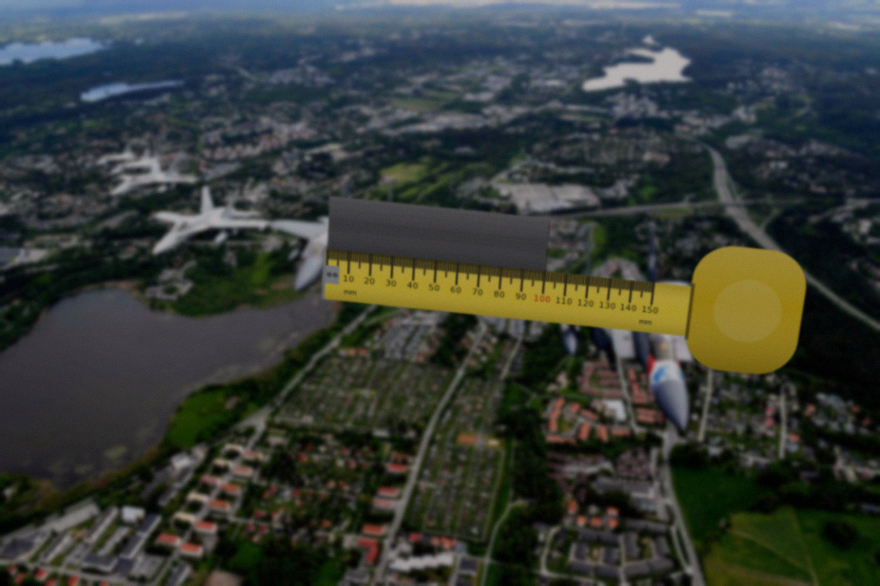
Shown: 100 mm
